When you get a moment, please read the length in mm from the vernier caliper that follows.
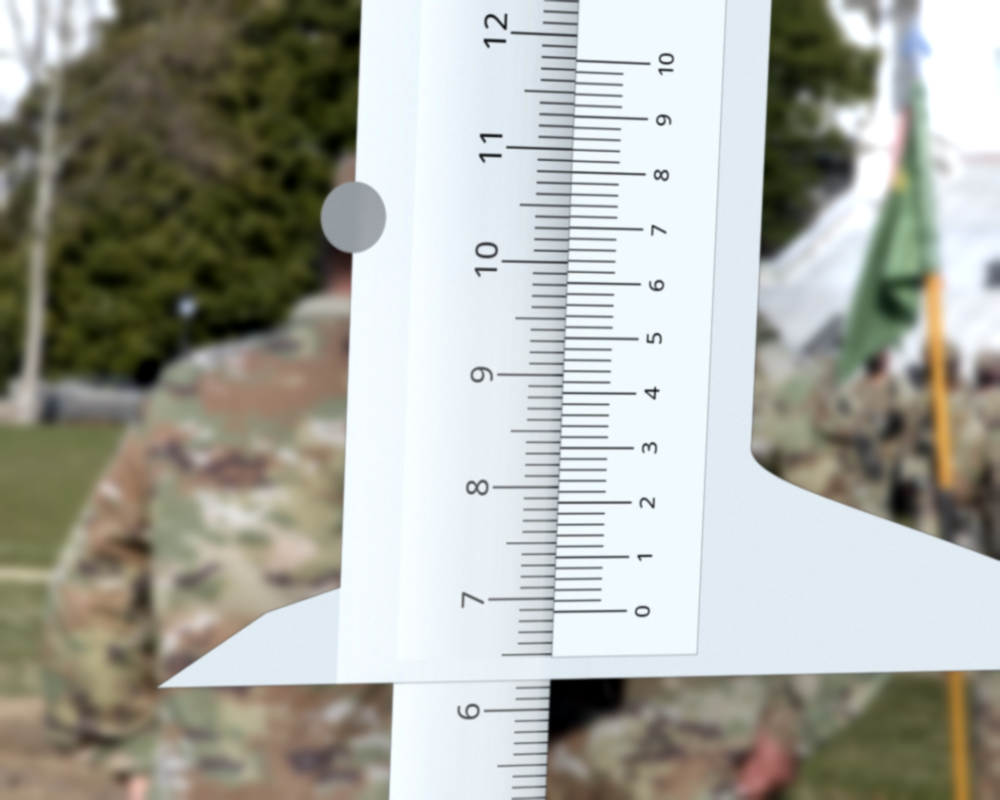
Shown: 68.8 mm
